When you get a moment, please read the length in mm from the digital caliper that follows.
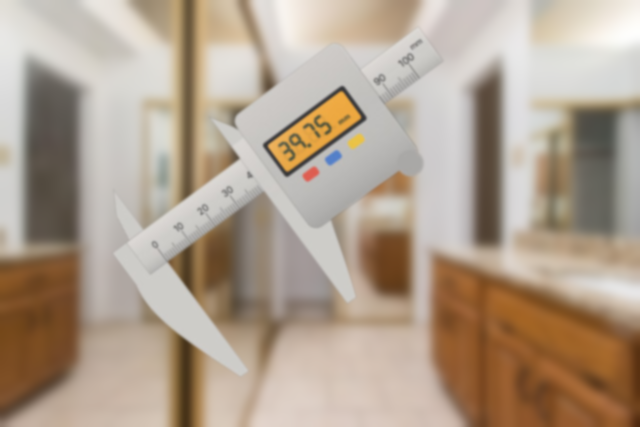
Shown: 39.75 mm
